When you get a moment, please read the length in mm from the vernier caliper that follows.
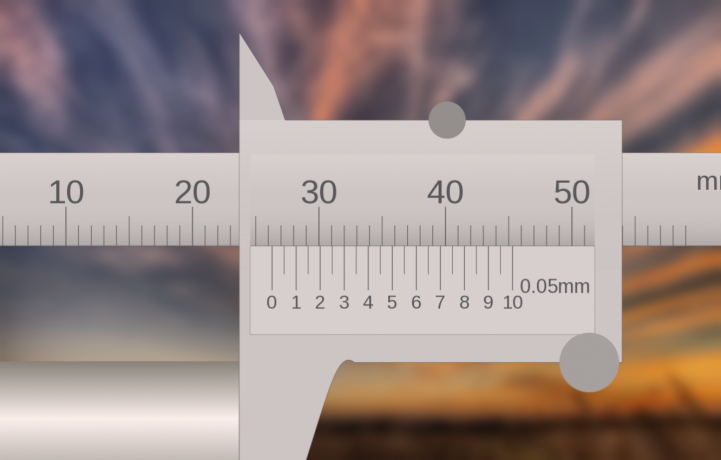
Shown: 26.3 mm
